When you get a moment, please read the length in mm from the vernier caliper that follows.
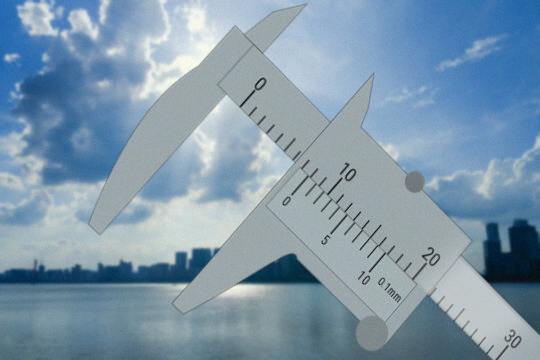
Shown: 7.8 mm
